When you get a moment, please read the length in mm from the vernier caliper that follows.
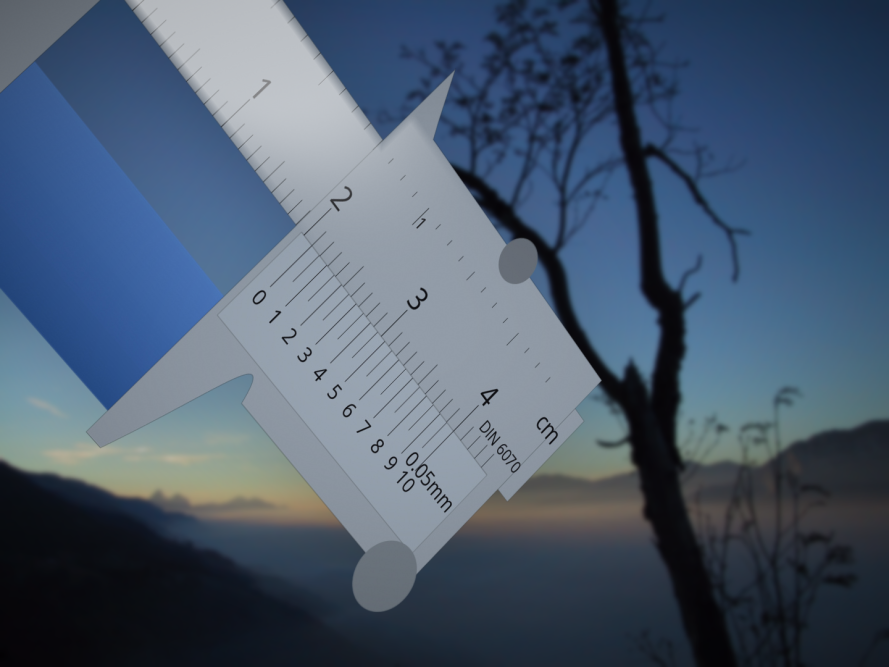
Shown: 21.0 mm
